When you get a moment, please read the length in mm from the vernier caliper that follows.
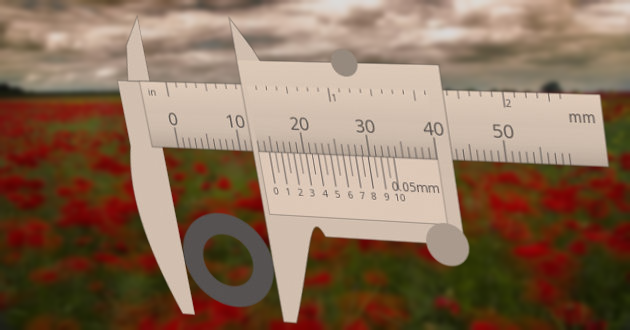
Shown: 14.6 mm
